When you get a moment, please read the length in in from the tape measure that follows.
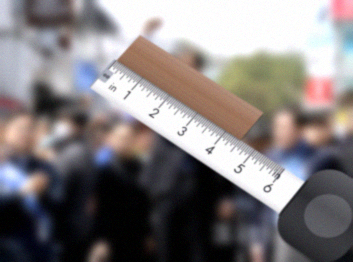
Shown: 4.5 in
